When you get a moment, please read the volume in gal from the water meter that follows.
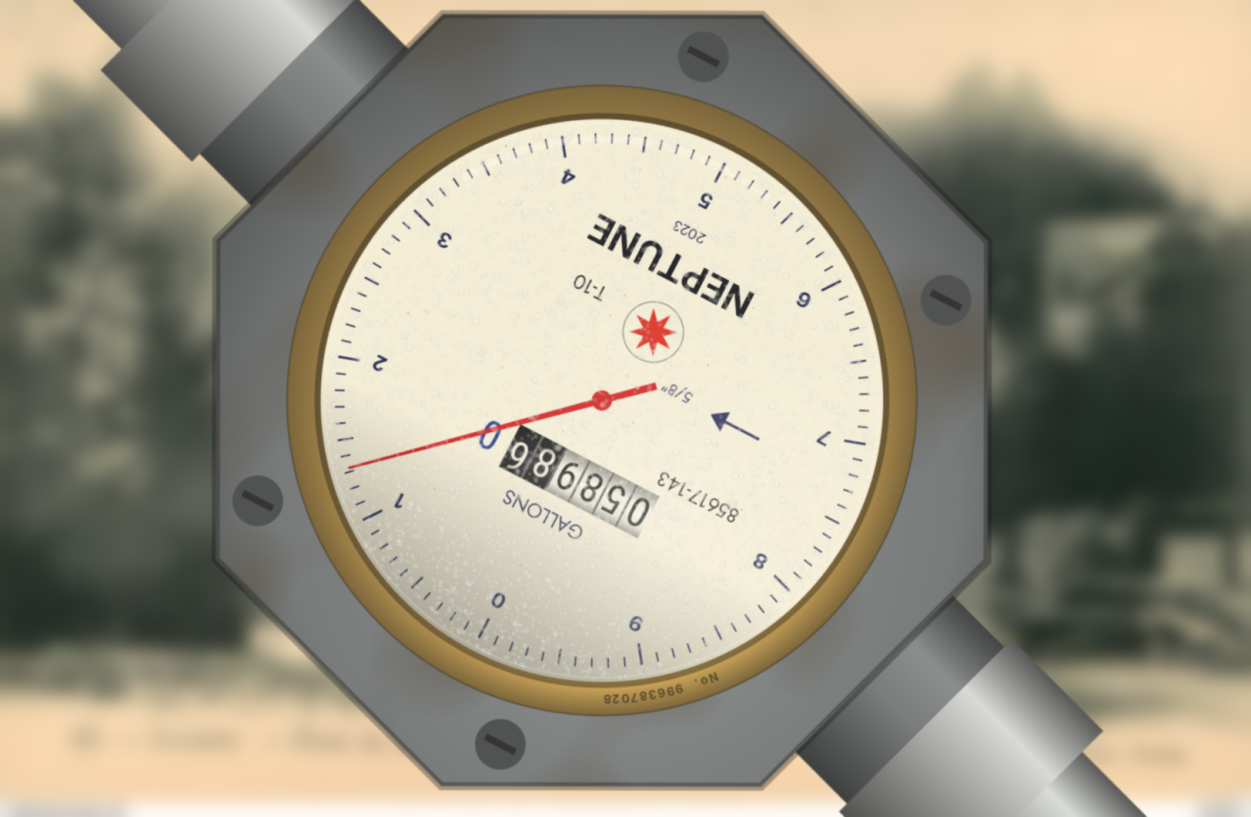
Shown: 589861.3 gal
